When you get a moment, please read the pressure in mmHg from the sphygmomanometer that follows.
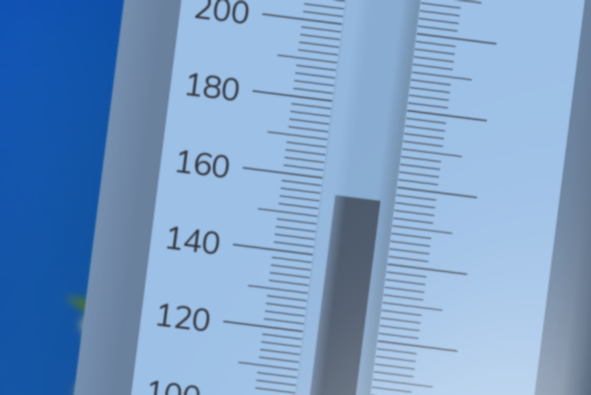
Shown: 156 mmHg
